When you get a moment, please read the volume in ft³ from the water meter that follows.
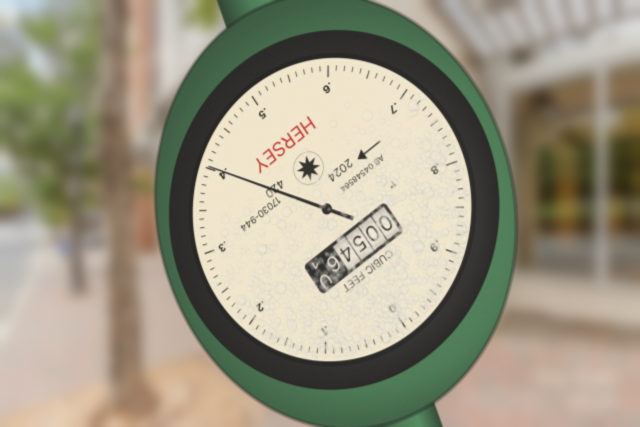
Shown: 5460.40 ft³
